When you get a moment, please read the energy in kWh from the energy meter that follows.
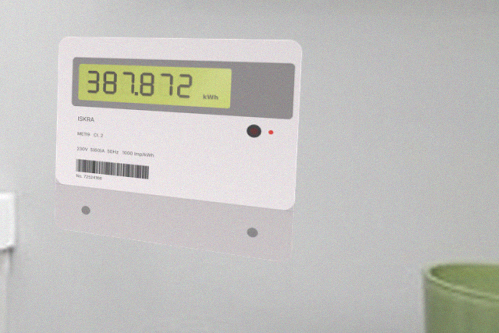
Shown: 387.872 kWh
